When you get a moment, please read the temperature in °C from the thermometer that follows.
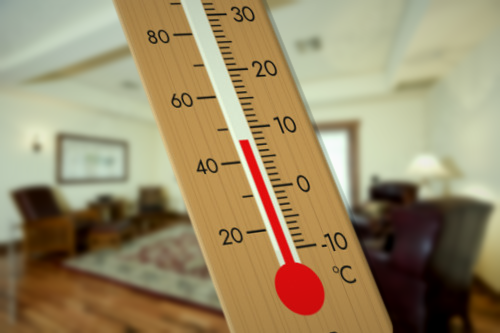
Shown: 8 °C
